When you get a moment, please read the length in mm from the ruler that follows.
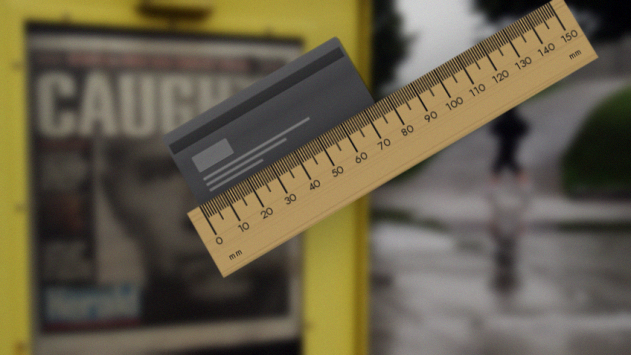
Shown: 75 mm
